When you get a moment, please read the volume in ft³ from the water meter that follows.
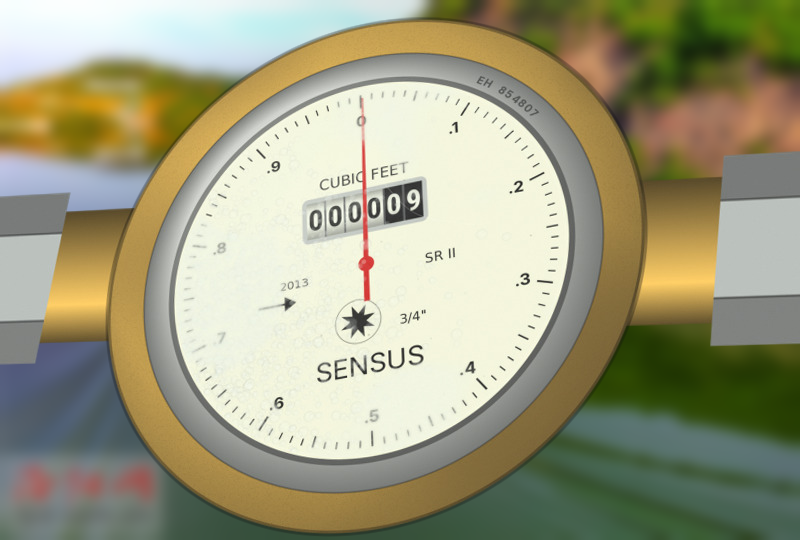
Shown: 9.00 ft³
